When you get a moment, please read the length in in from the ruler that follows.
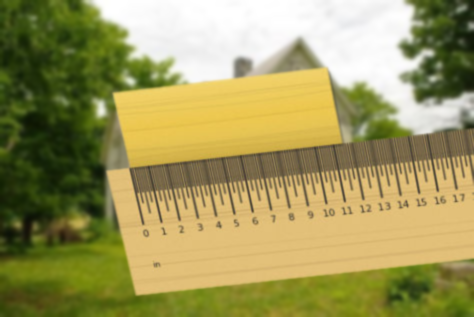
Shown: 11.5 in
